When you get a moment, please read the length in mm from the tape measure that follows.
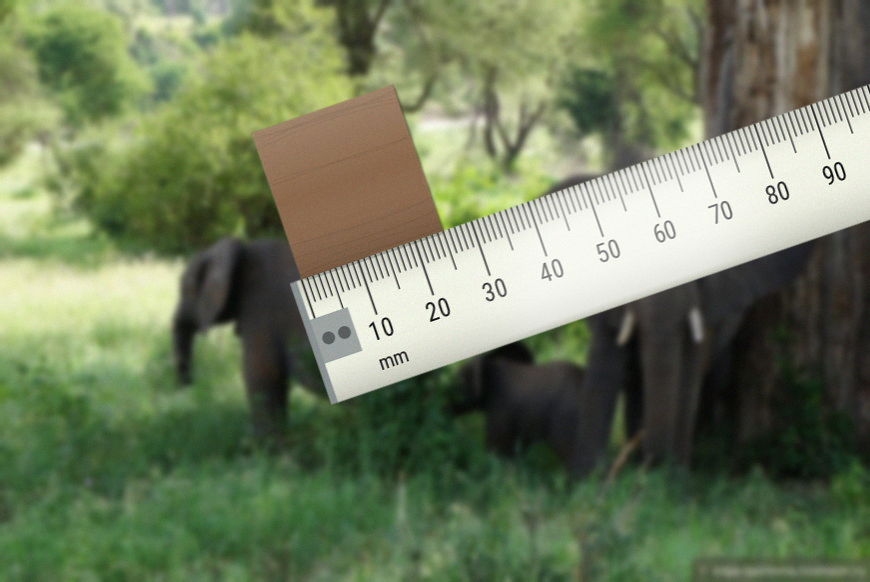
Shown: 25 mm
